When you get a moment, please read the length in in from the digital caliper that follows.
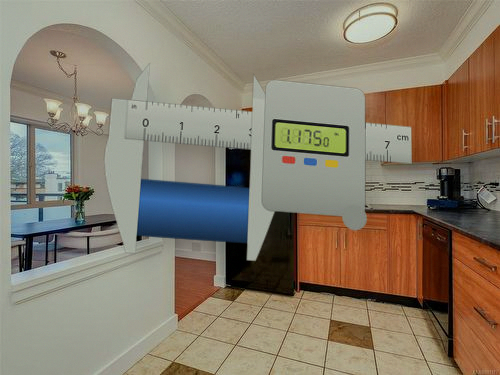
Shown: 1.1750 in
